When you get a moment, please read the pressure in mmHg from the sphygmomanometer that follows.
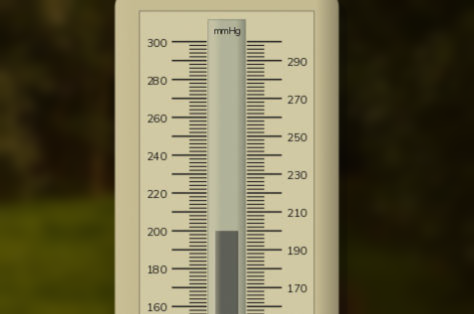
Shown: 200 mmHg
